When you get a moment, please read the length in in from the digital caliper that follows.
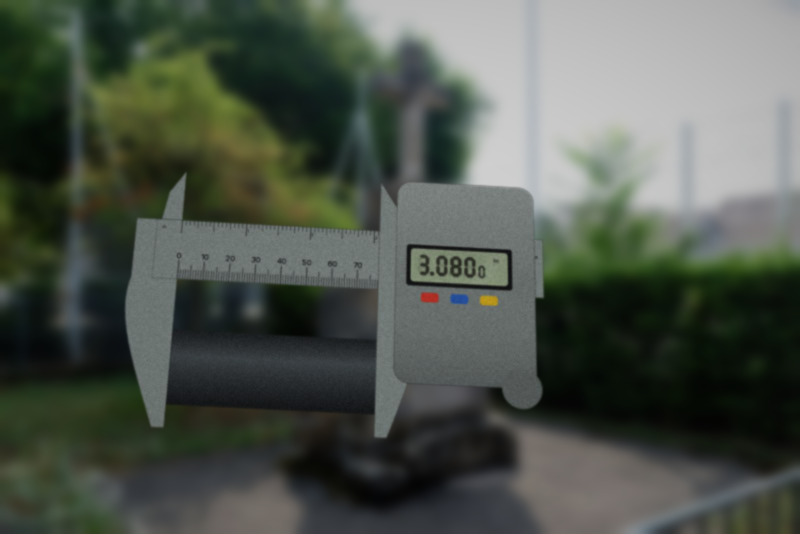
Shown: 3.0800 in
